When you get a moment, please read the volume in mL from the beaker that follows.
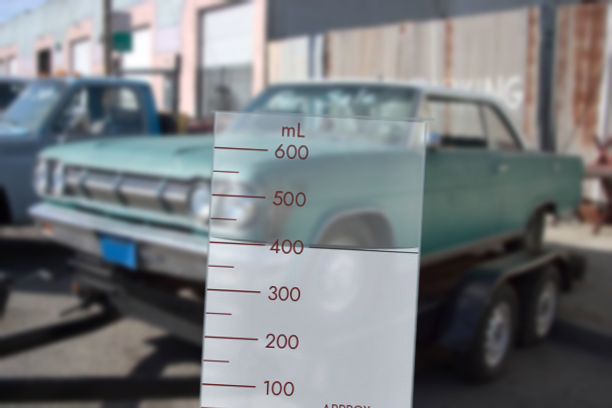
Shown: 400 mL
